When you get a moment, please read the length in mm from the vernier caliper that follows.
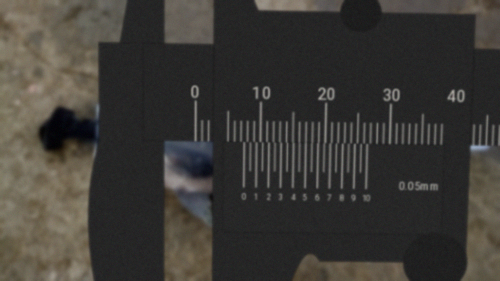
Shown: 7.5 mm
